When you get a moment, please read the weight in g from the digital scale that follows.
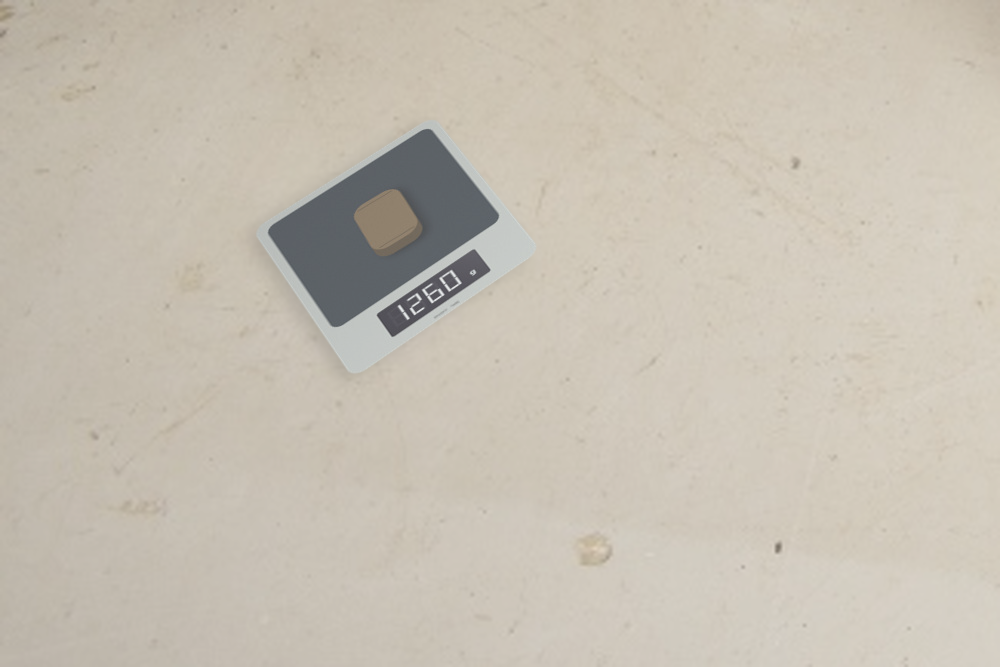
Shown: 1260 g
